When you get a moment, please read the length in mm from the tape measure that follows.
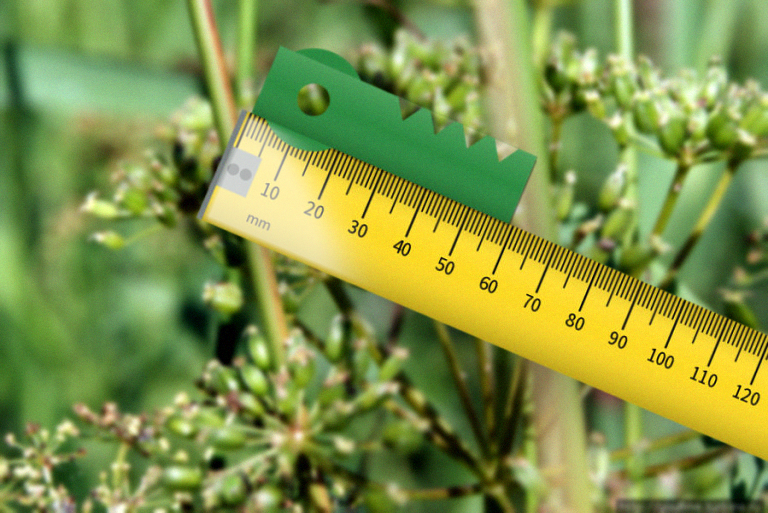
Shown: 59 mm
